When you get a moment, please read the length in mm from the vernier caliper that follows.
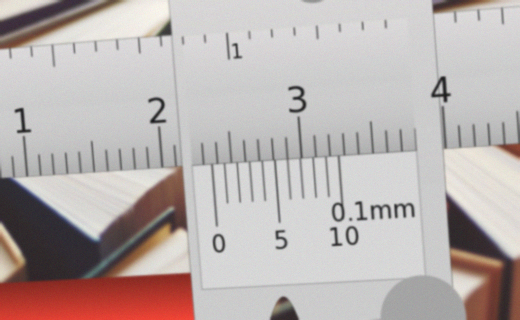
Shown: 23.6 mm
